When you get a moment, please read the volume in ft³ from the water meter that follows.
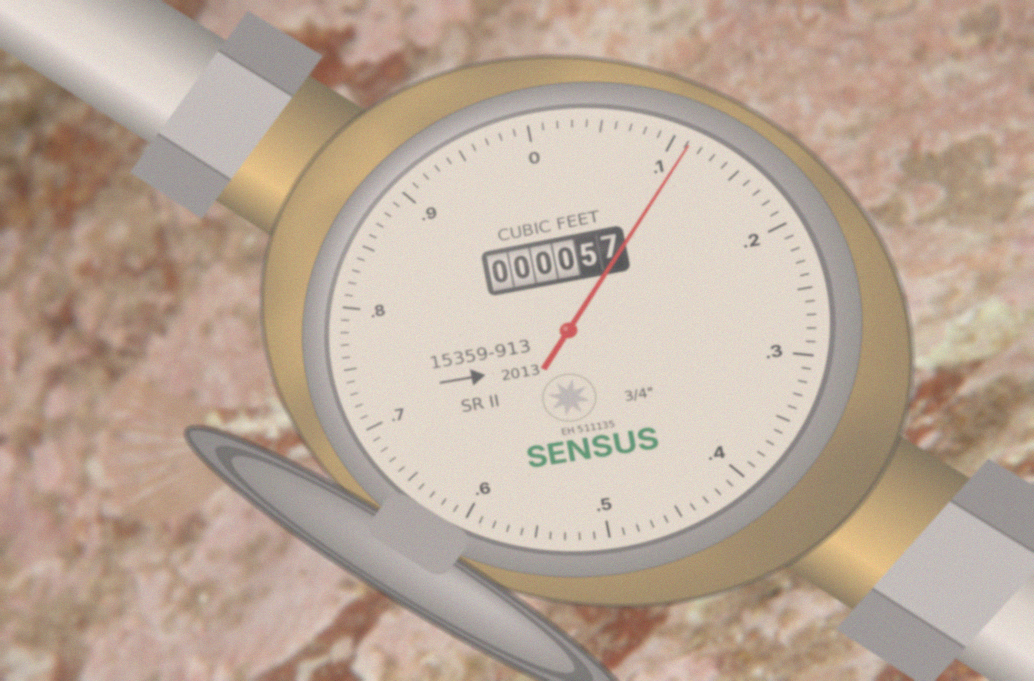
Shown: 57.11 ft³
